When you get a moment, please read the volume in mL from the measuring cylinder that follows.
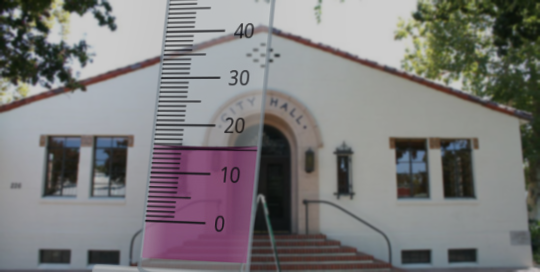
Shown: 15 mL
